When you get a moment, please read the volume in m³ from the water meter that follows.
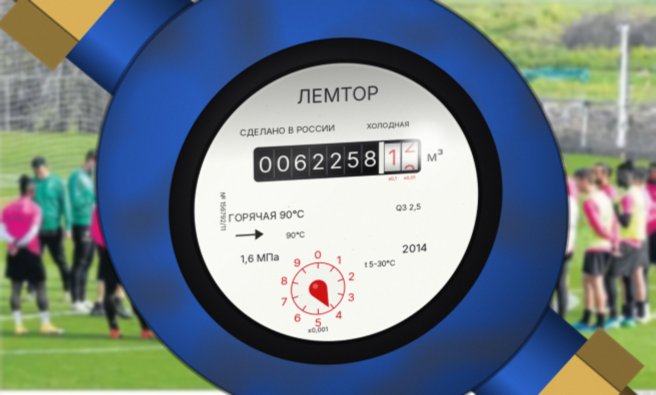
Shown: 62258.124 m³
